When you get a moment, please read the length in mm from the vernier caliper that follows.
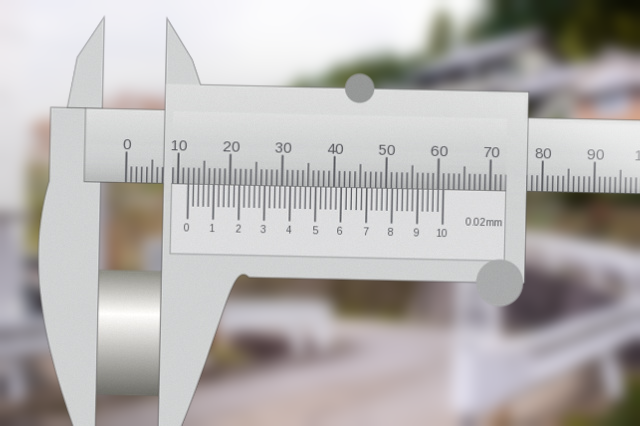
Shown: 12.0 mm
